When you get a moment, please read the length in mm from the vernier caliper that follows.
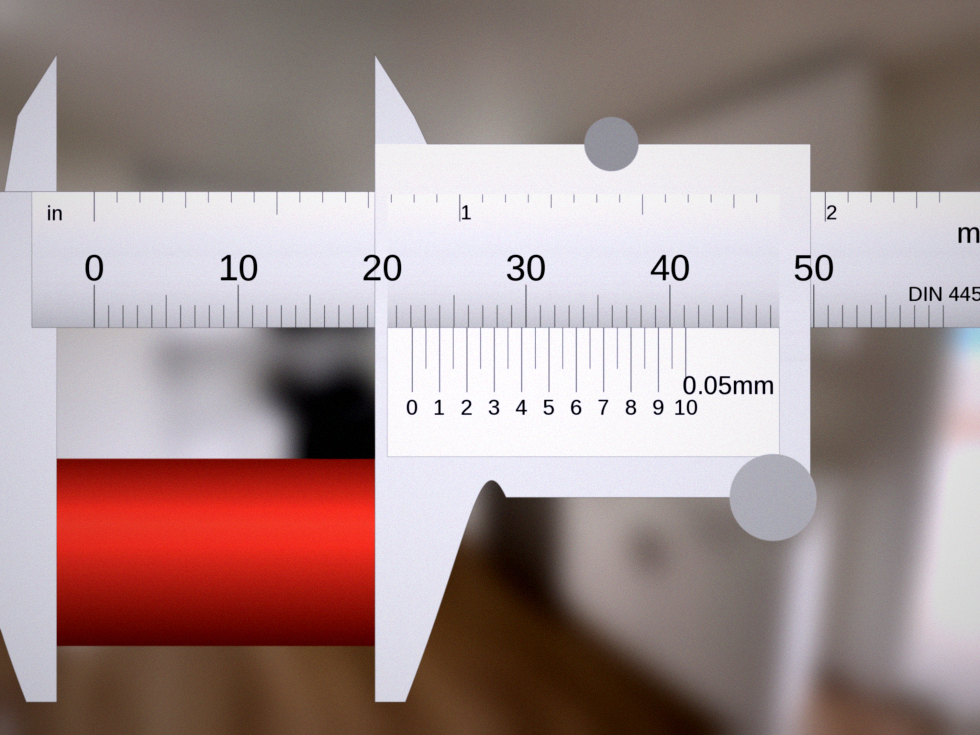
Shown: 22.1 mm
